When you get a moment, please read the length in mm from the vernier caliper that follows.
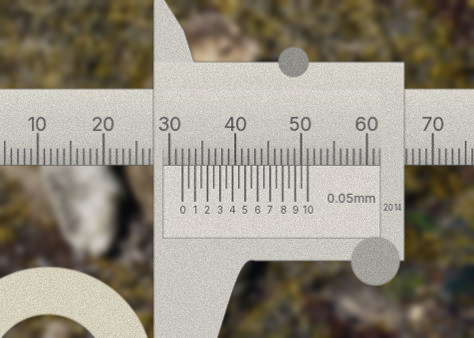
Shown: 32.0 mm
